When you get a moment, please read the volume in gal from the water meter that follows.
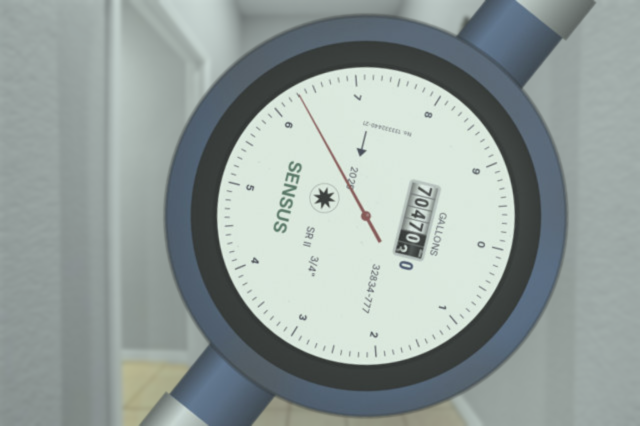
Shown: 7047026.3 gal
